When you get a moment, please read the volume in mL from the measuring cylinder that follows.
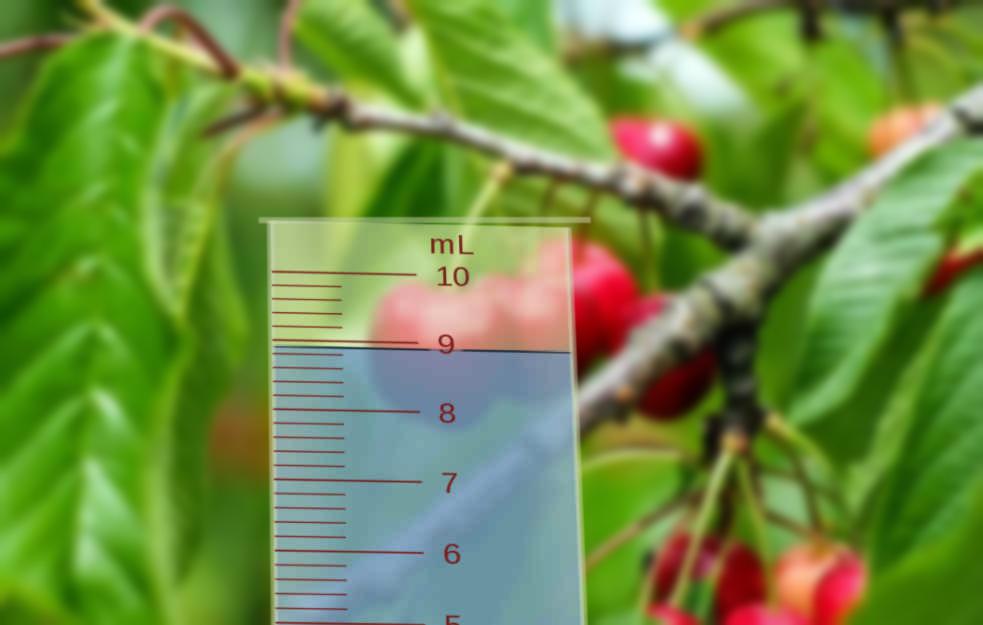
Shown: 8.9 mL
